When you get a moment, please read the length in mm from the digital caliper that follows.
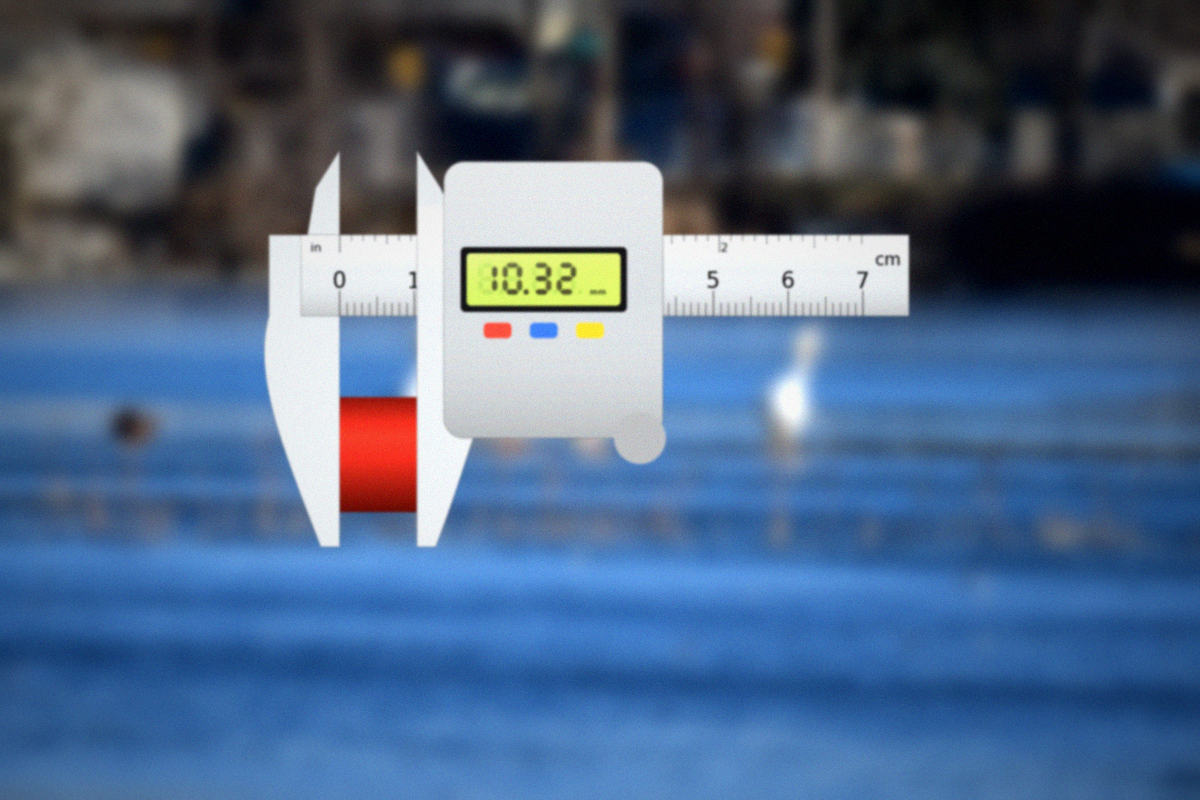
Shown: 10.32 mm
